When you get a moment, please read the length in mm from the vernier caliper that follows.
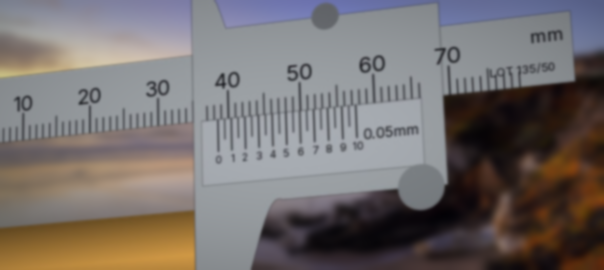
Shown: 38.5 mm
